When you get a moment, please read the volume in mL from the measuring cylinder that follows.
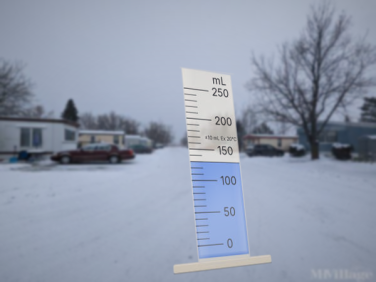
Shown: 130 mL
